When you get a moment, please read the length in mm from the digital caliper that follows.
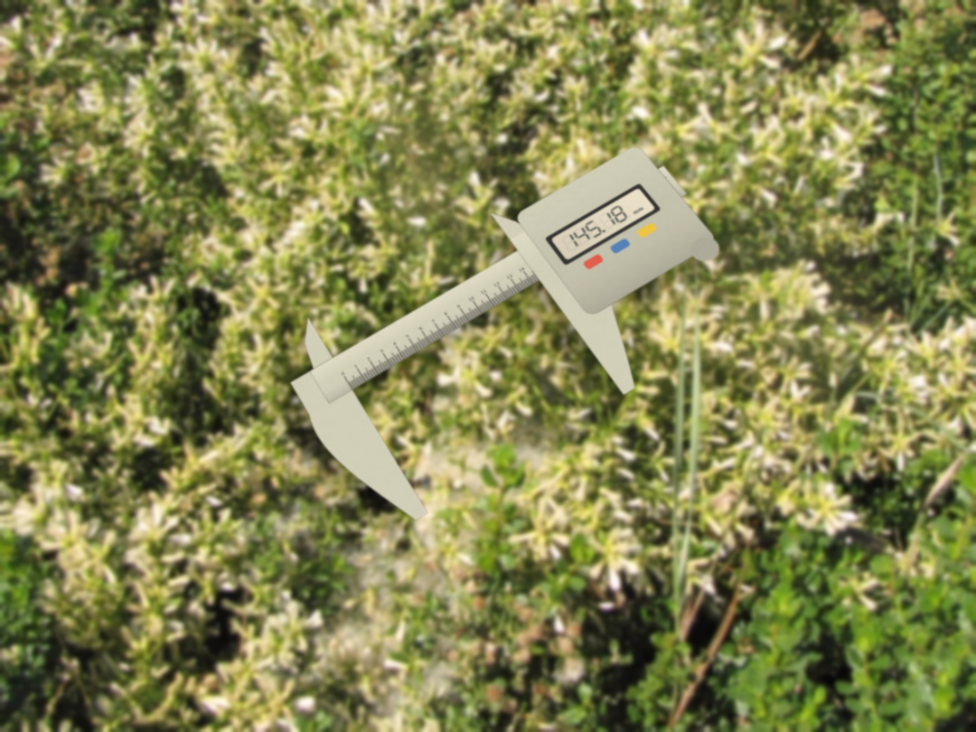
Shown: 145.18 mm
